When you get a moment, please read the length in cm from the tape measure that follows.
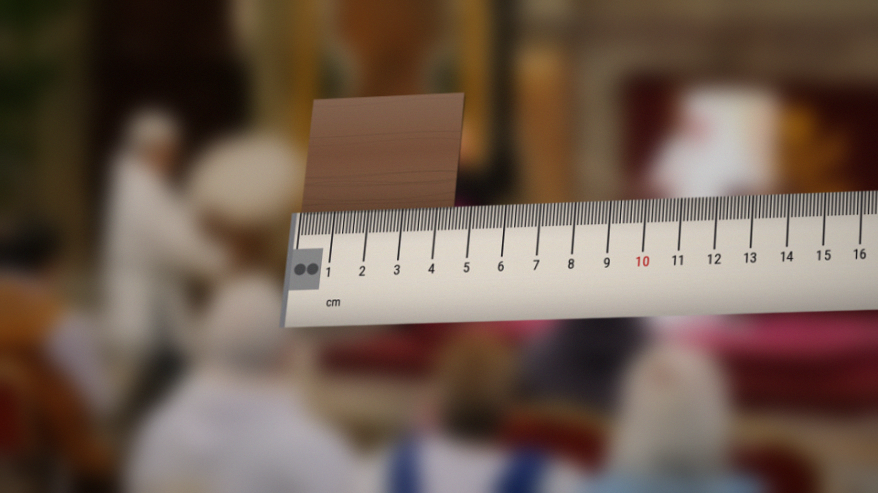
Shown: 4.5 cm
